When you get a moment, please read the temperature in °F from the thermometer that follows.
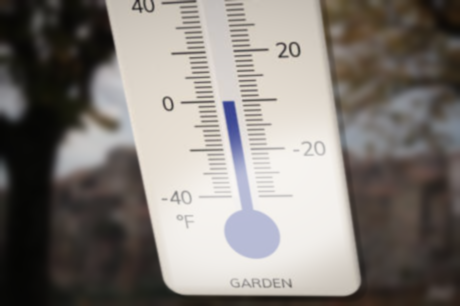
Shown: 0 °F
